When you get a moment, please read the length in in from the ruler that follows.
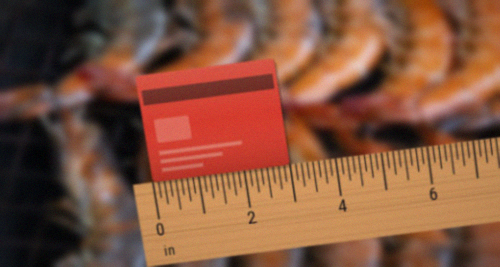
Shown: 3 in
